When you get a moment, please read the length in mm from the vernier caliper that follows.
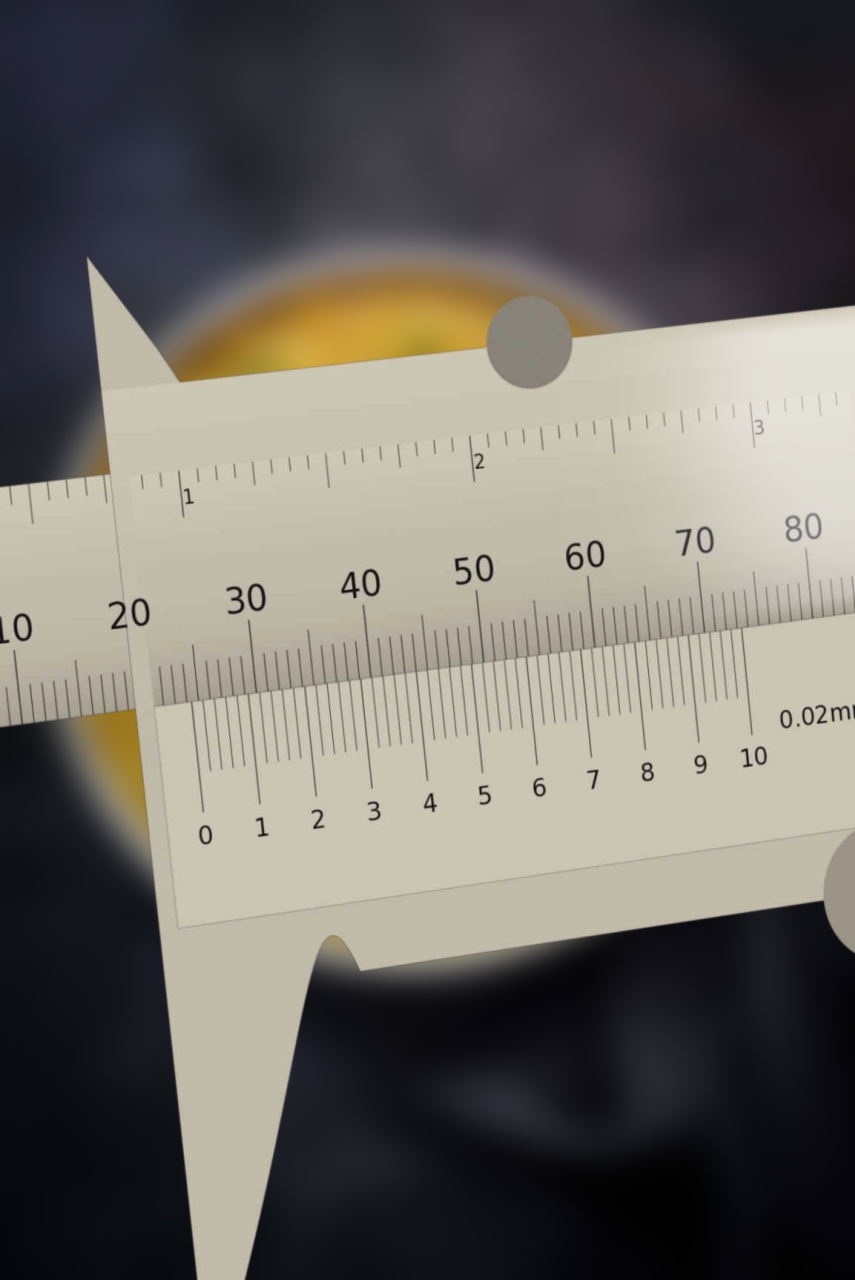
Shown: 24.4 mm
